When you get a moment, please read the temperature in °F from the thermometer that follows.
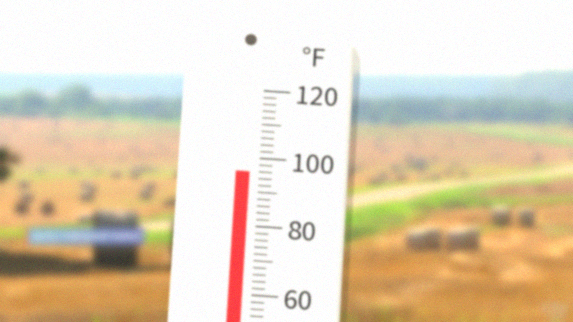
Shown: 96 °F
